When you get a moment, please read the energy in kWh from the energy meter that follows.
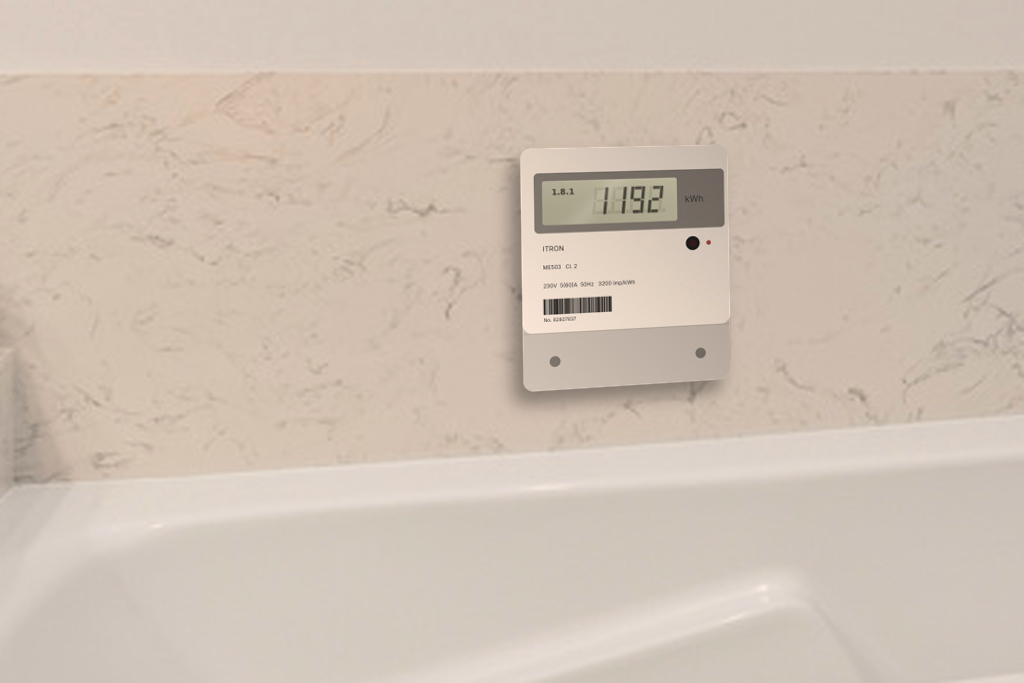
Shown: 1192 kWh
